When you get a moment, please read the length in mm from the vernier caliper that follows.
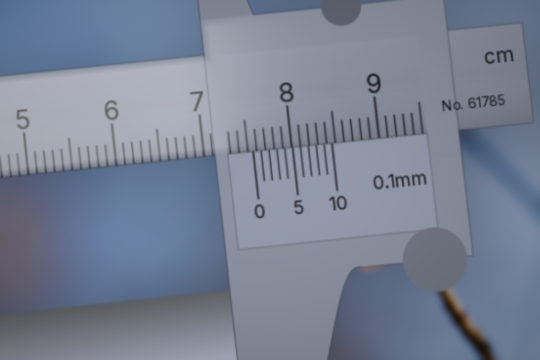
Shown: 75.6 mm
